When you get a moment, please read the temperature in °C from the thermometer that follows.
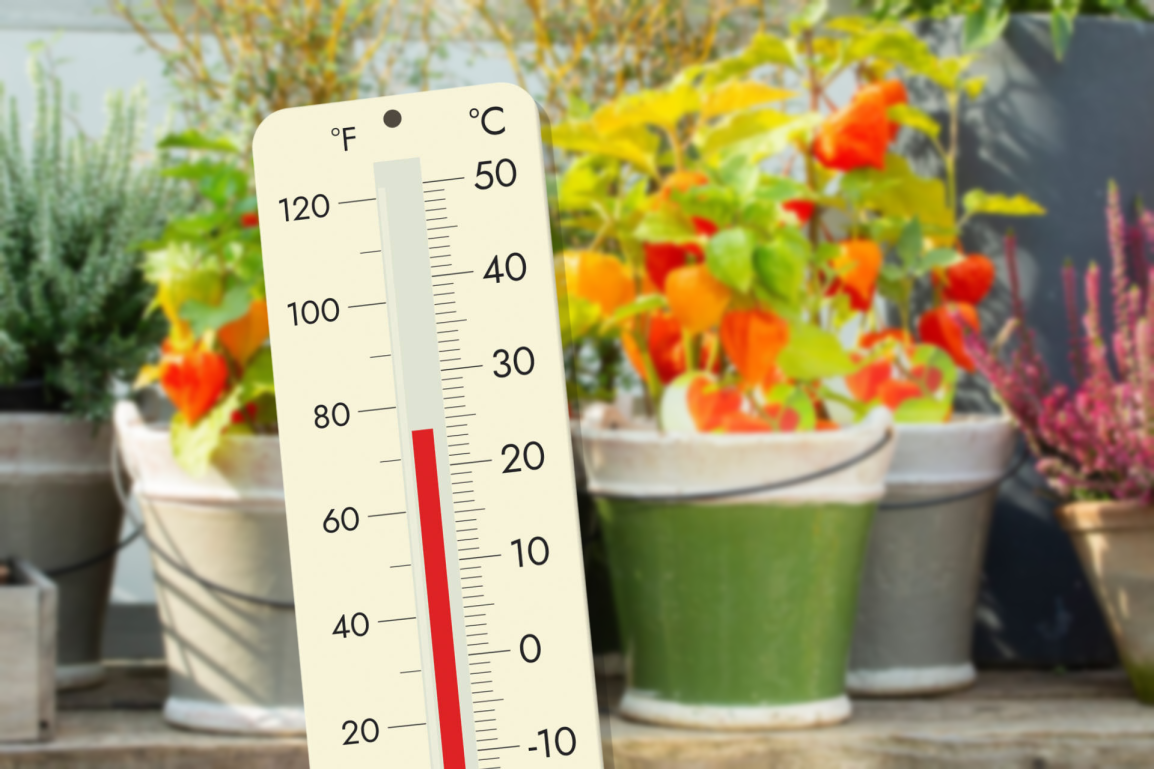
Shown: 24 °C
